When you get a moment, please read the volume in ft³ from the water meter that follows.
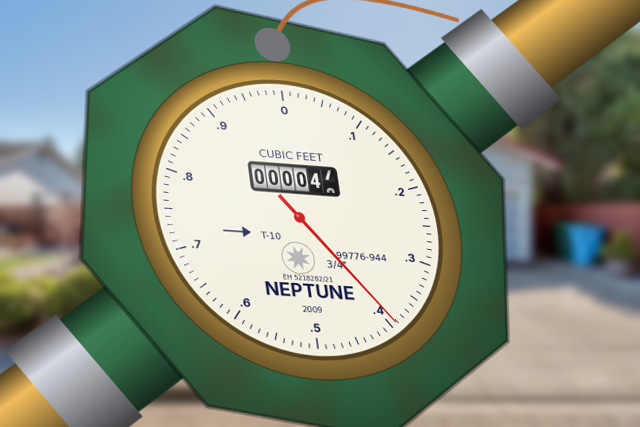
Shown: 47.39 ft³
